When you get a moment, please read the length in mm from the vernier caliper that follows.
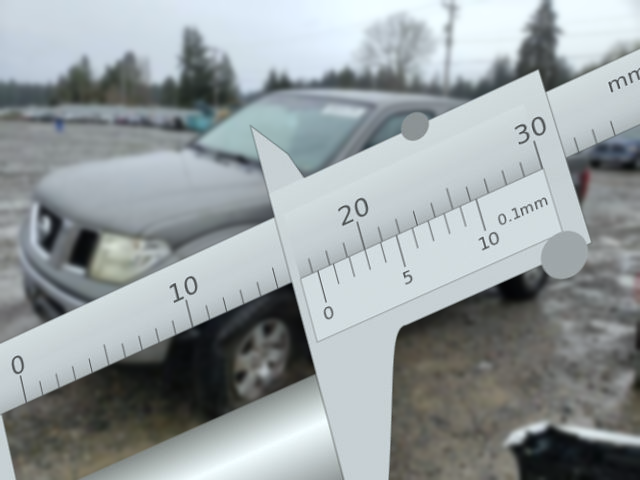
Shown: 17.3 mm
